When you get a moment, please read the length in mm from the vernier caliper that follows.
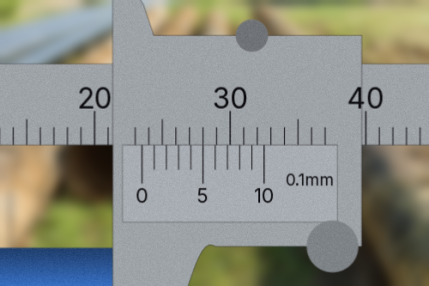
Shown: 23.5 mm
